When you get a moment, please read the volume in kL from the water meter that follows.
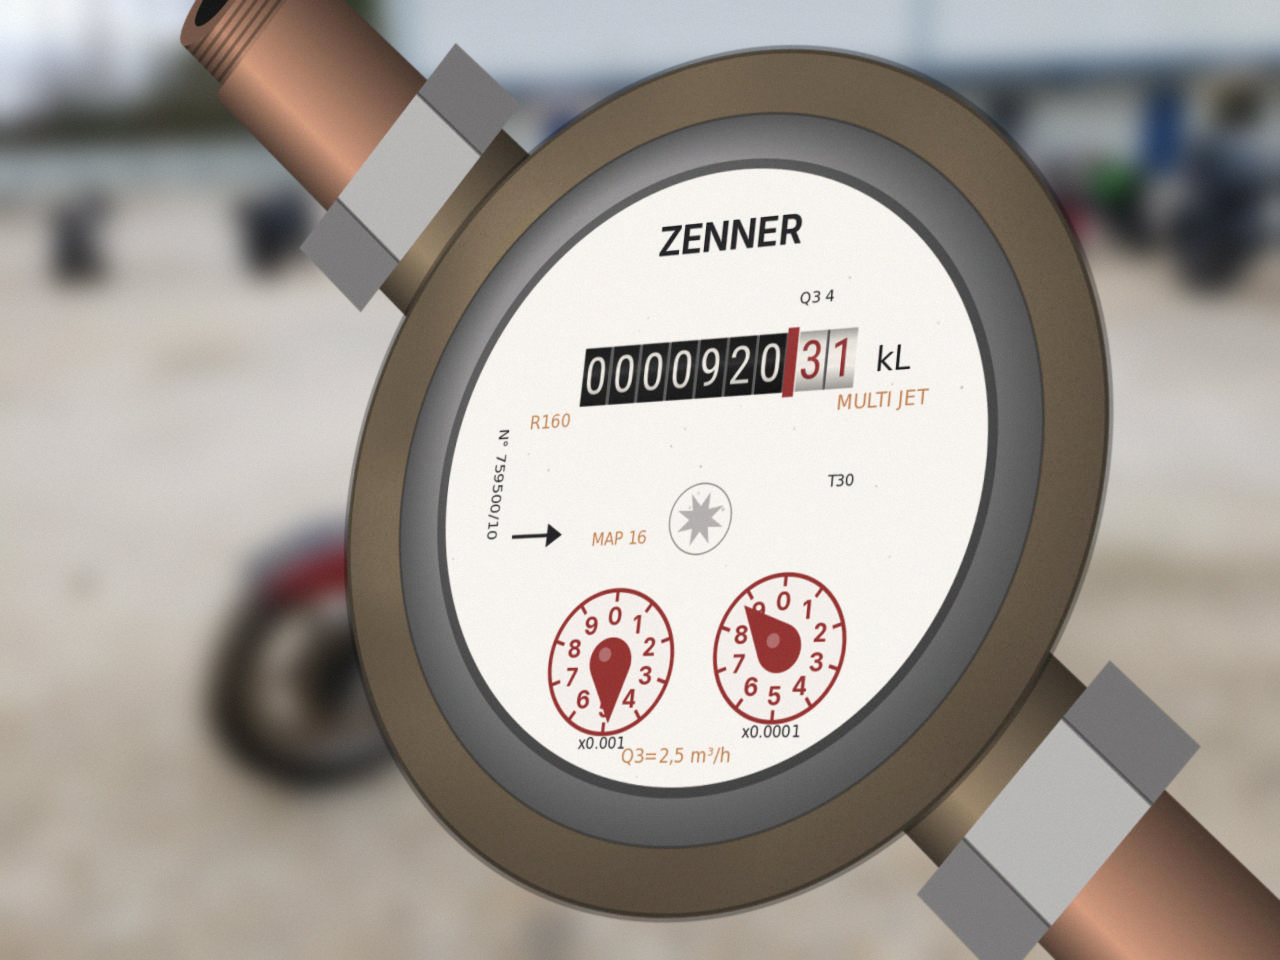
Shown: 920.3148 kL
